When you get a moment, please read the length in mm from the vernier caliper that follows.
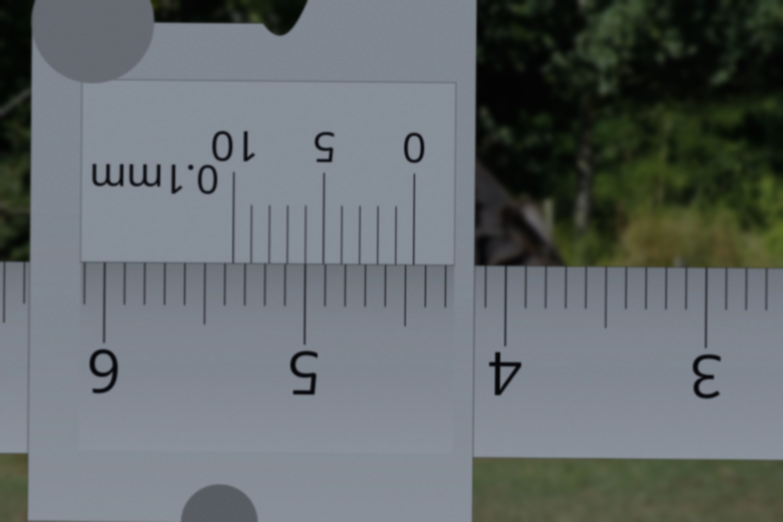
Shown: 44.6 mm
